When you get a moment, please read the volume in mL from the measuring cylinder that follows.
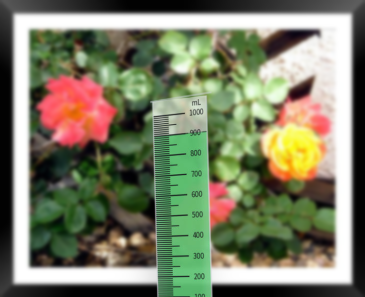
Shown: 900 mL
